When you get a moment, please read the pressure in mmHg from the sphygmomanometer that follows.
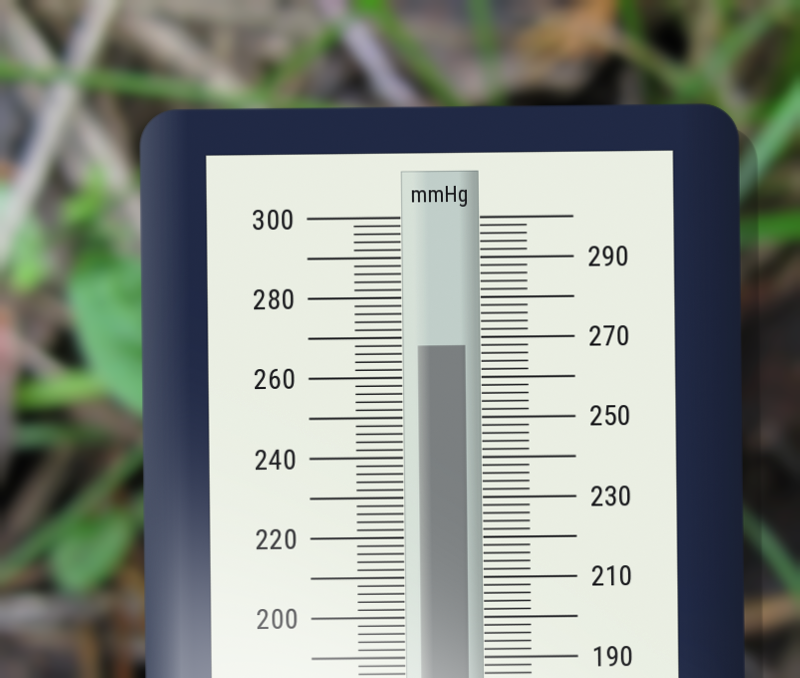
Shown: 268 mmHg
